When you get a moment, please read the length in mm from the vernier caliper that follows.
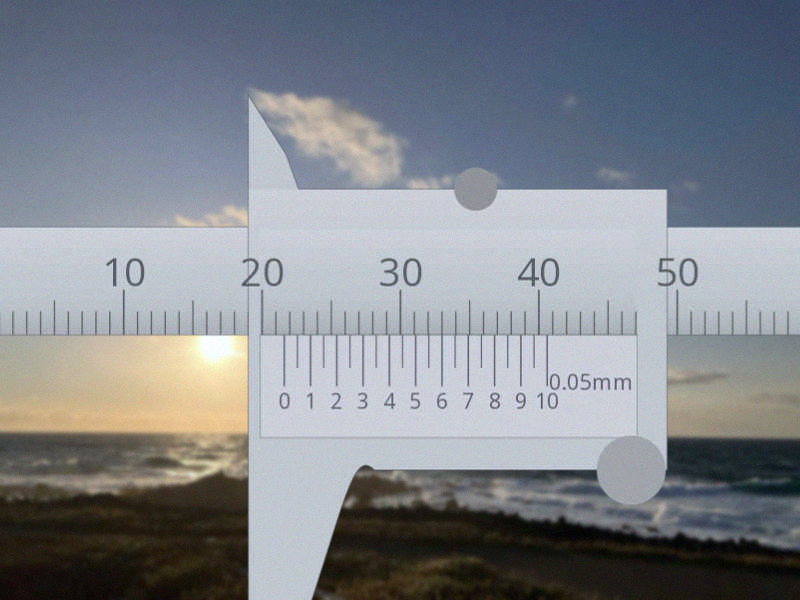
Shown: 21.6 mm
